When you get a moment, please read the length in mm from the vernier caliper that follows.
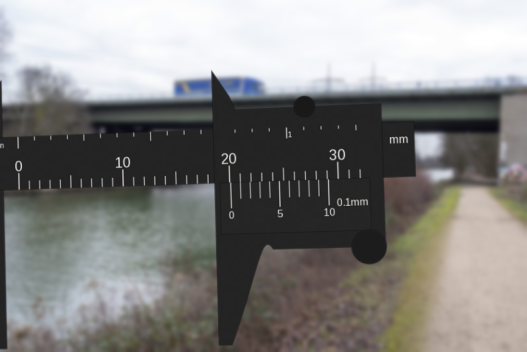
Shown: 20.1 mm
